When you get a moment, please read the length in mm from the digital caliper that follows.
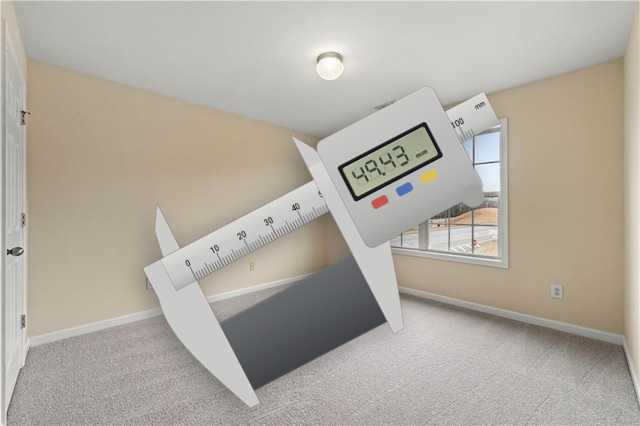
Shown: 49.43 mm
